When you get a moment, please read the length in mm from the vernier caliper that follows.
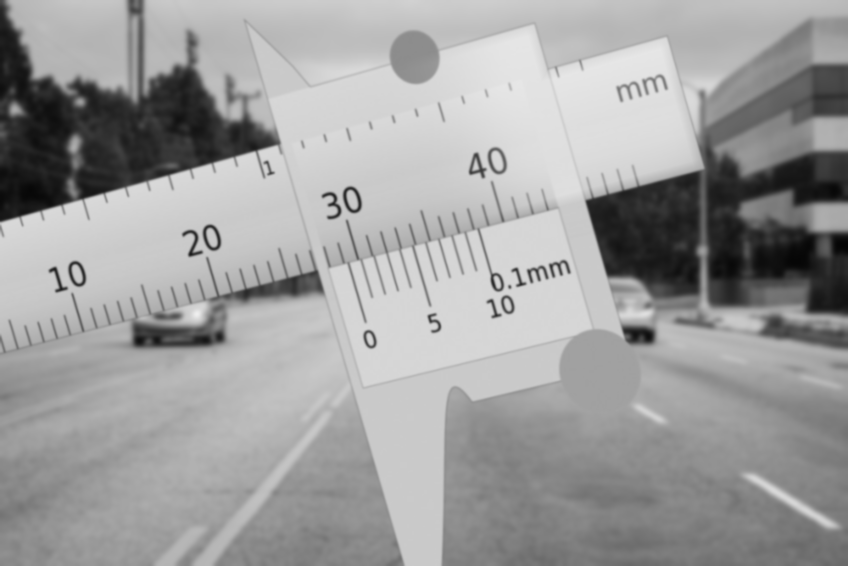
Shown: 29.3 mm
